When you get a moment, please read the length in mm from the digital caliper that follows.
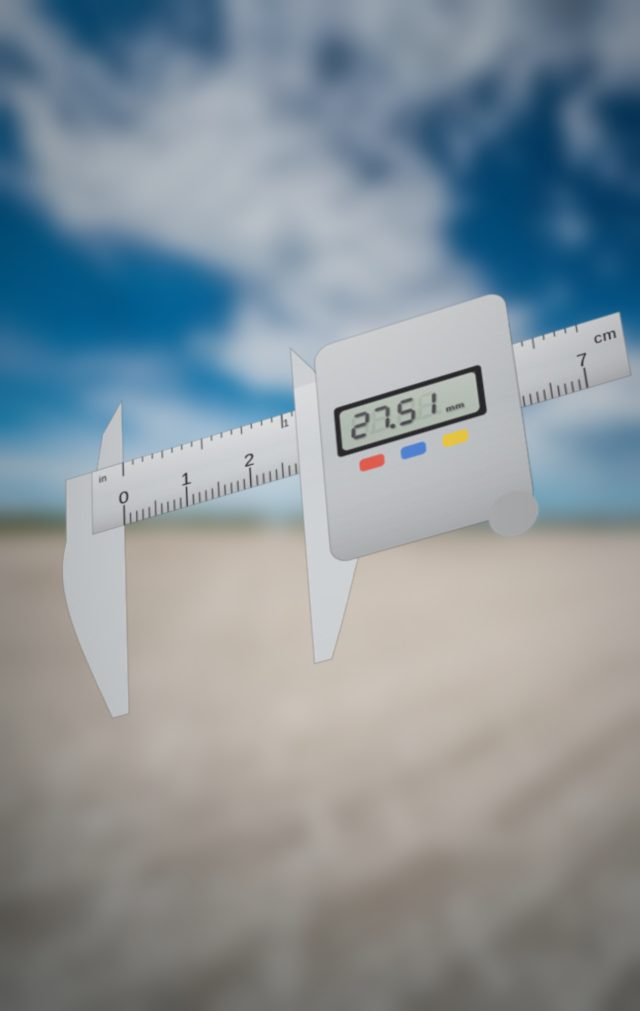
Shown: 27.51 mm
